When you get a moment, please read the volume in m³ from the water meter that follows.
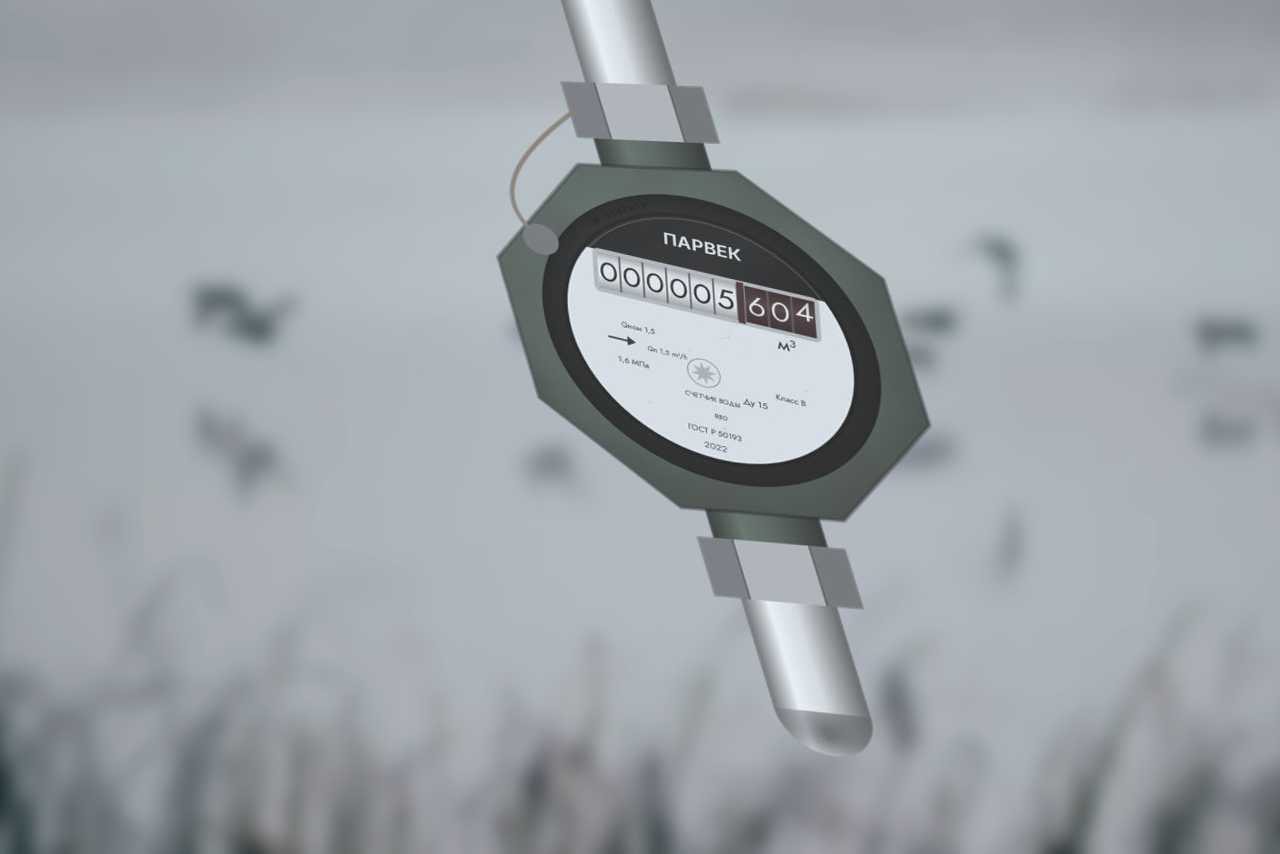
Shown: 5.604 m³
